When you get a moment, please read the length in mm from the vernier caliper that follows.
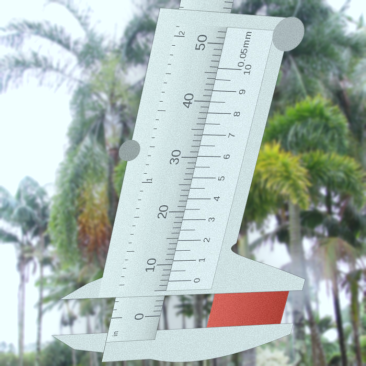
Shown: 6.8 mm
